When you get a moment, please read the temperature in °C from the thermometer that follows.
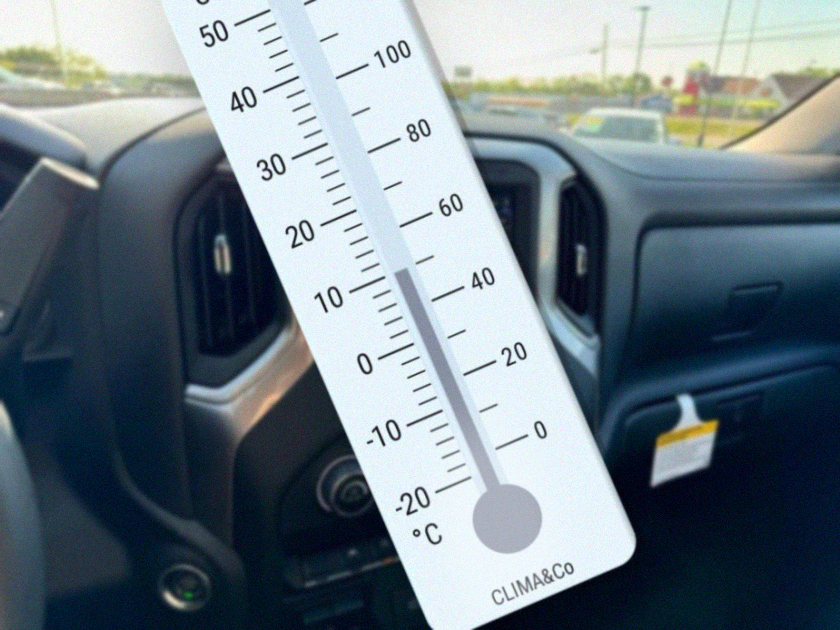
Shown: 10 °C
